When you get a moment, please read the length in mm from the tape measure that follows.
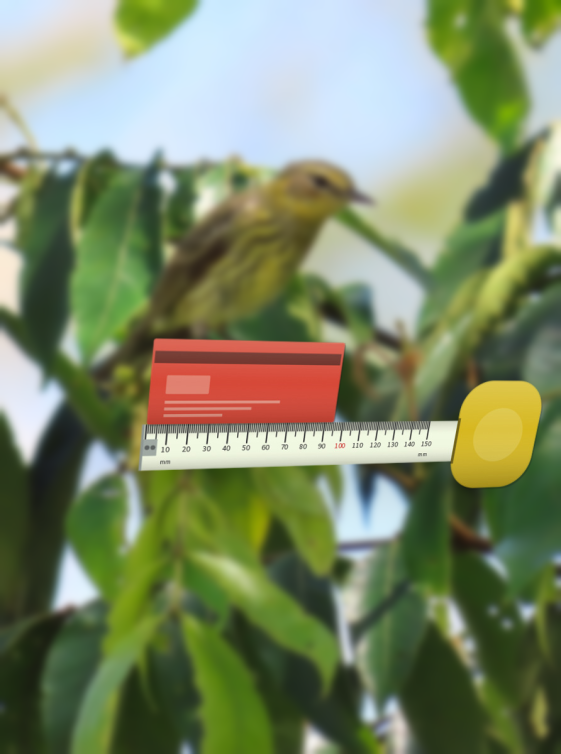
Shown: 95 mm
